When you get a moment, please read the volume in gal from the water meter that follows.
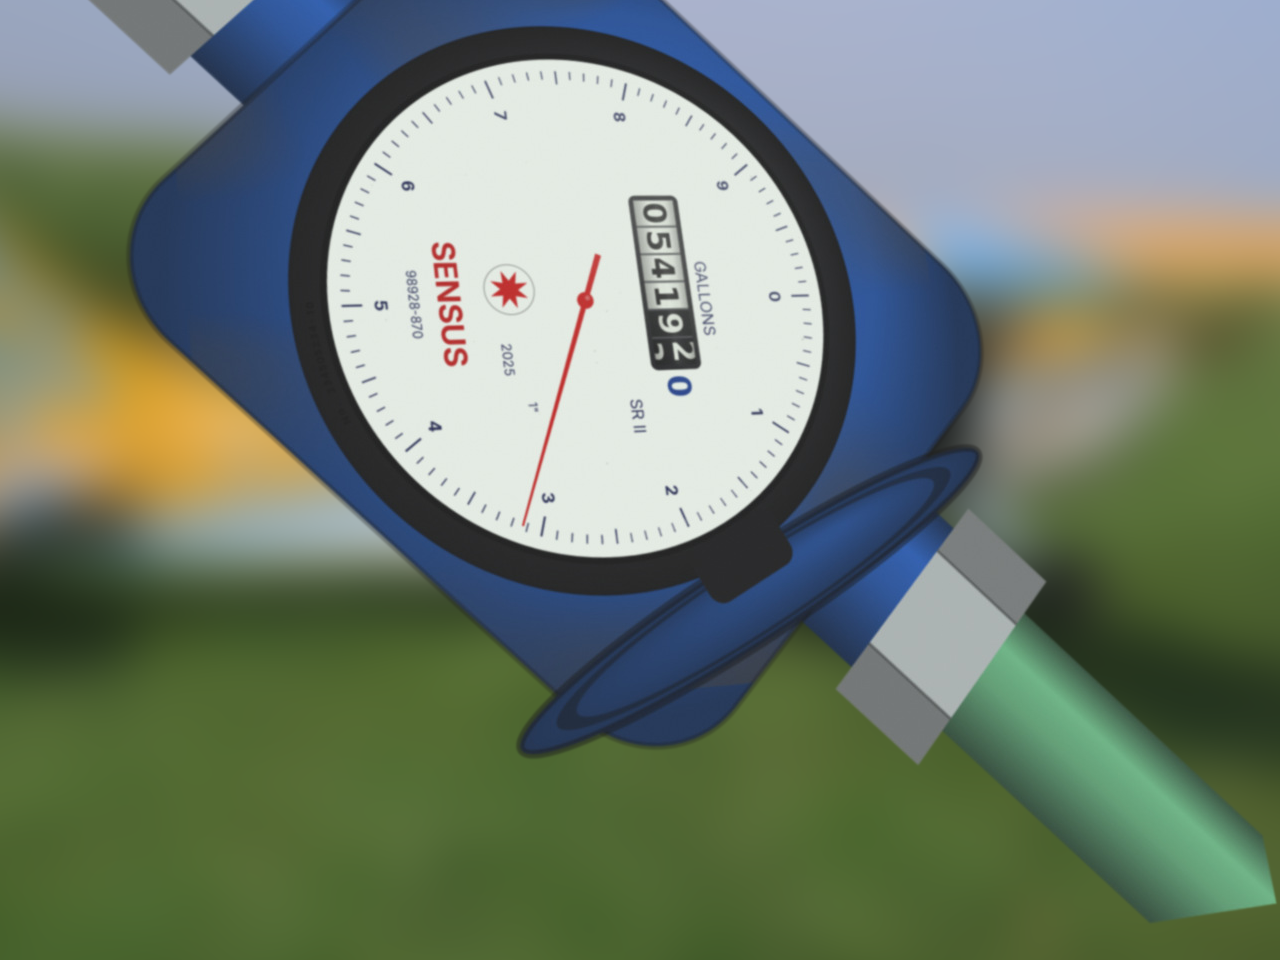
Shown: 541923.1 gal
